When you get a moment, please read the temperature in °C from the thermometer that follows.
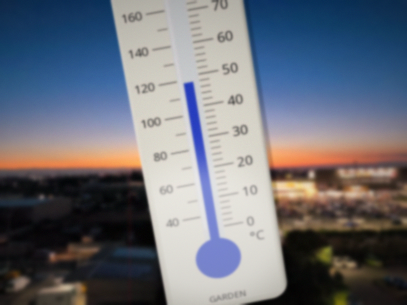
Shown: 48 °C
